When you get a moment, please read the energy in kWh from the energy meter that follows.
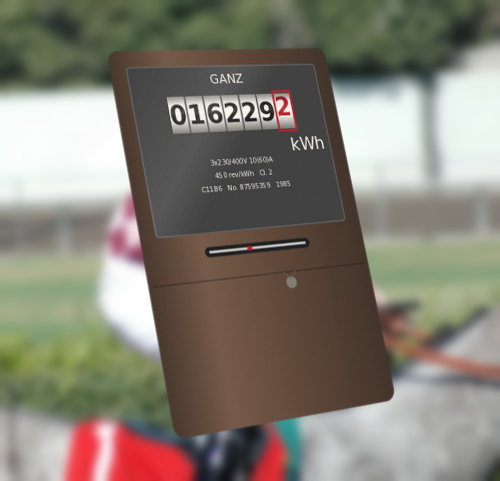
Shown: 16229.2 kWh
